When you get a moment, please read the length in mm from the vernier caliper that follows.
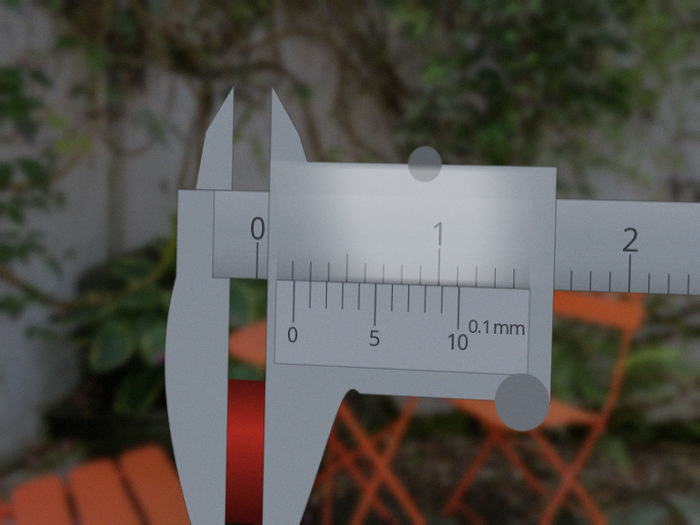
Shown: 2.1 mm
